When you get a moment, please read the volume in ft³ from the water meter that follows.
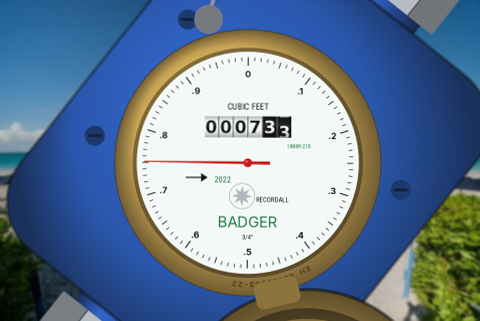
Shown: 732.75 ft³
